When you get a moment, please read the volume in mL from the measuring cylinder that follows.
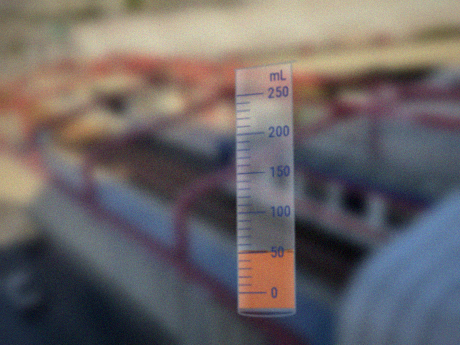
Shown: 50 mL
